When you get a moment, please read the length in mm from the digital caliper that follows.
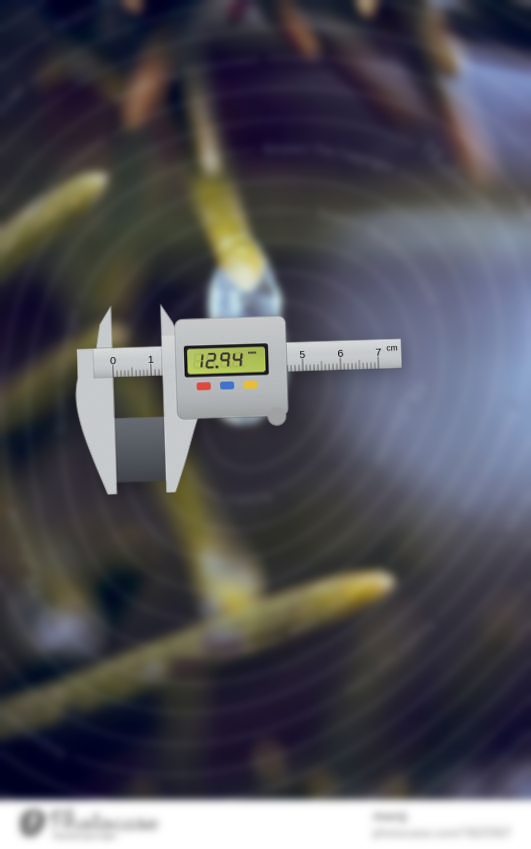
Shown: 12.94 mm
